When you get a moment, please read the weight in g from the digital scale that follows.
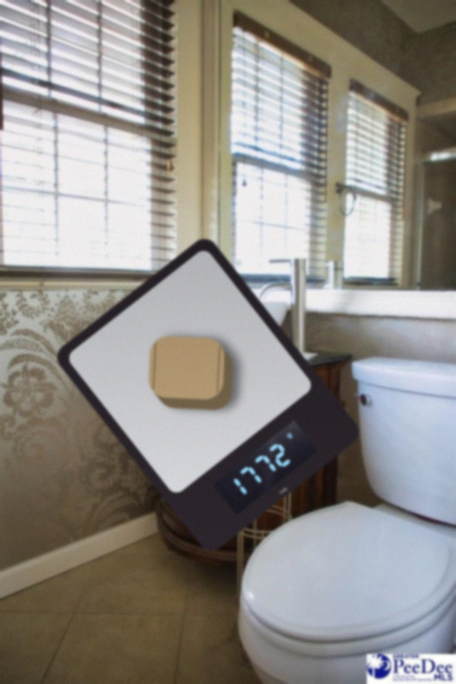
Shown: 1772 g
